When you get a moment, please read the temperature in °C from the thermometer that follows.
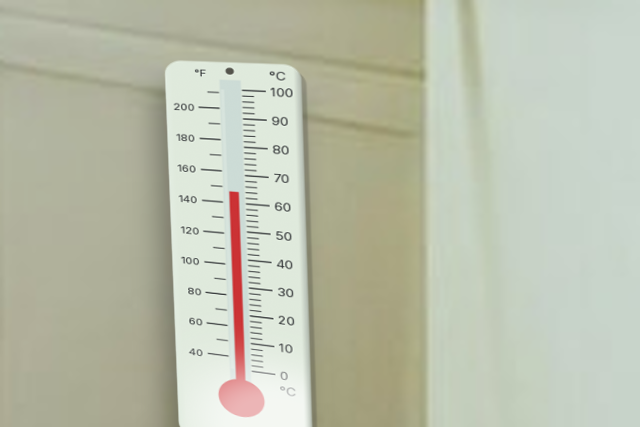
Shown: 64 °C
